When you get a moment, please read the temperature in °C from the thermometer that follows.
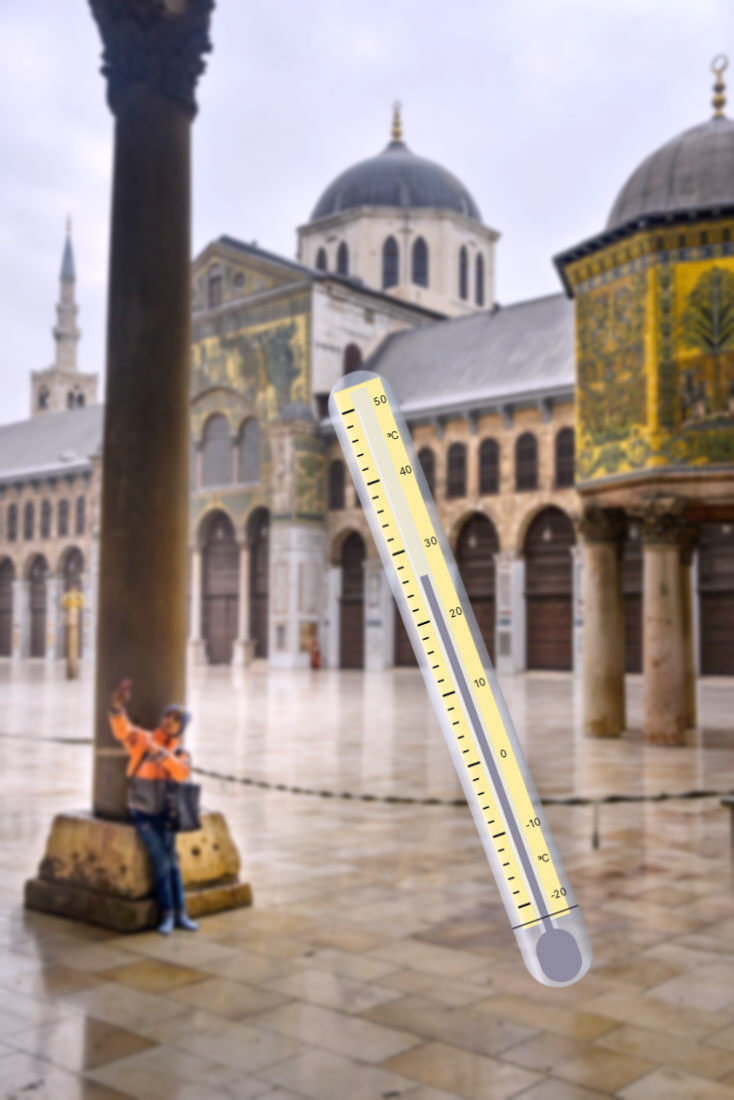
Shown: 26 °C
